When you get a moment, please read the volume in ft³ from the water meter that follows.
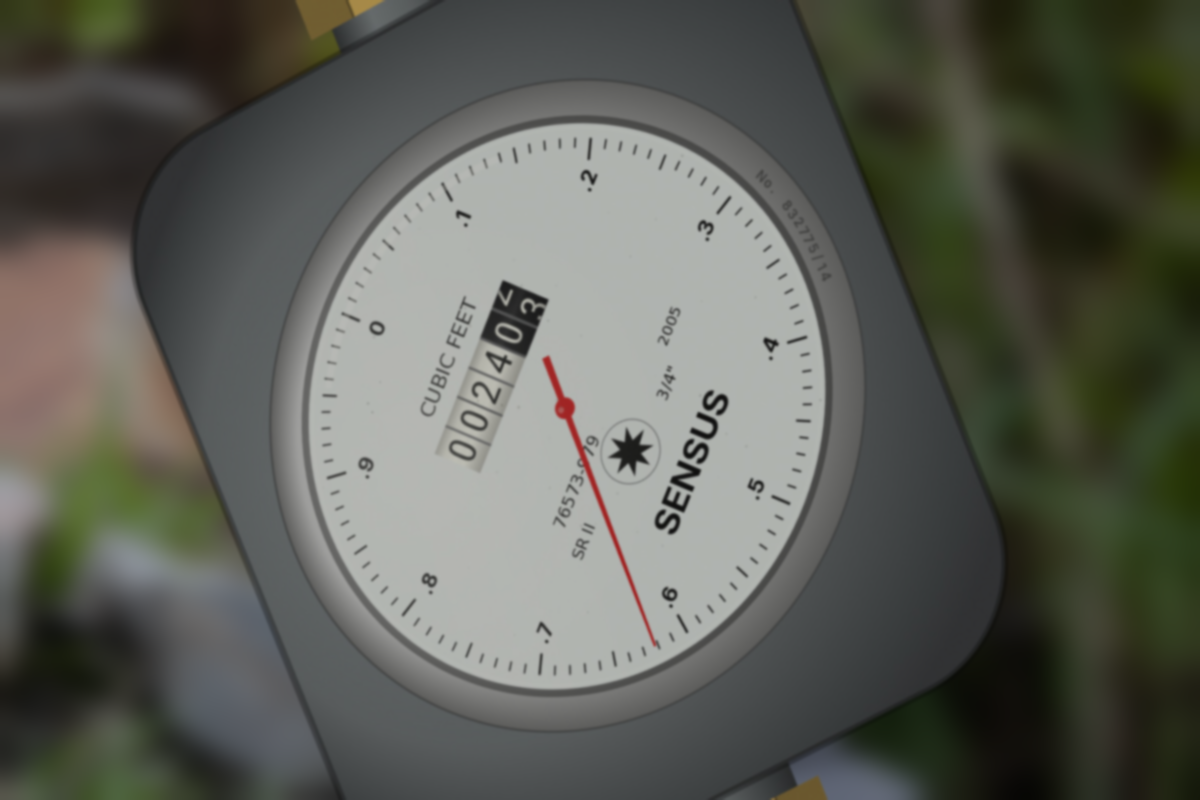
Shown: 2402.62 ft³
